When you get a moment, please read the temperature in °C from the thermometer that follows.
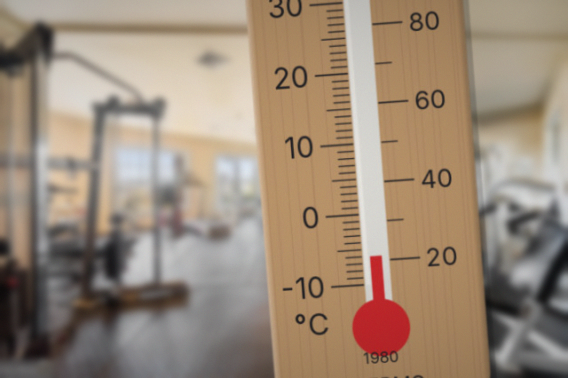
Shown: -6 °C
